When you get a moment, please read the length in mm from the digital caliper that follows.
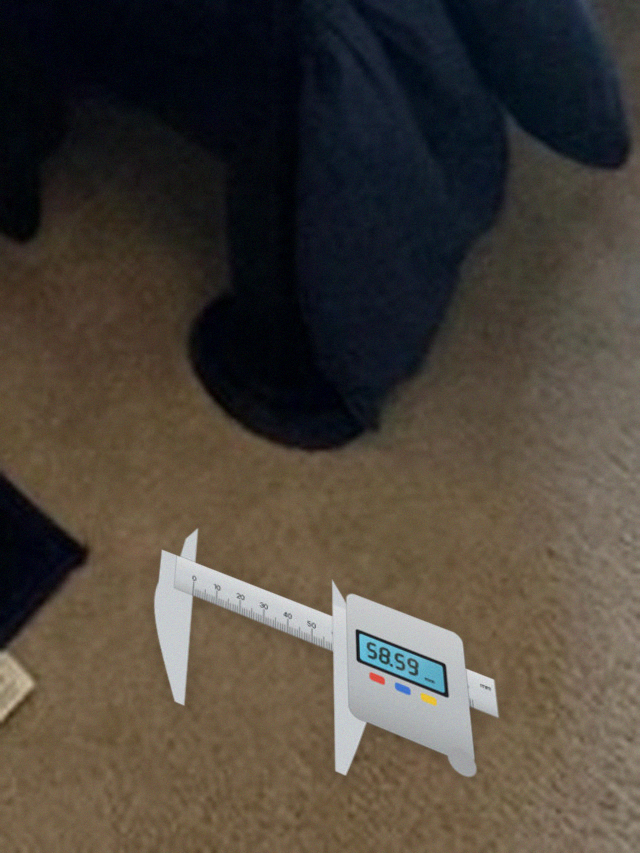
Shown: 58.59 mm
